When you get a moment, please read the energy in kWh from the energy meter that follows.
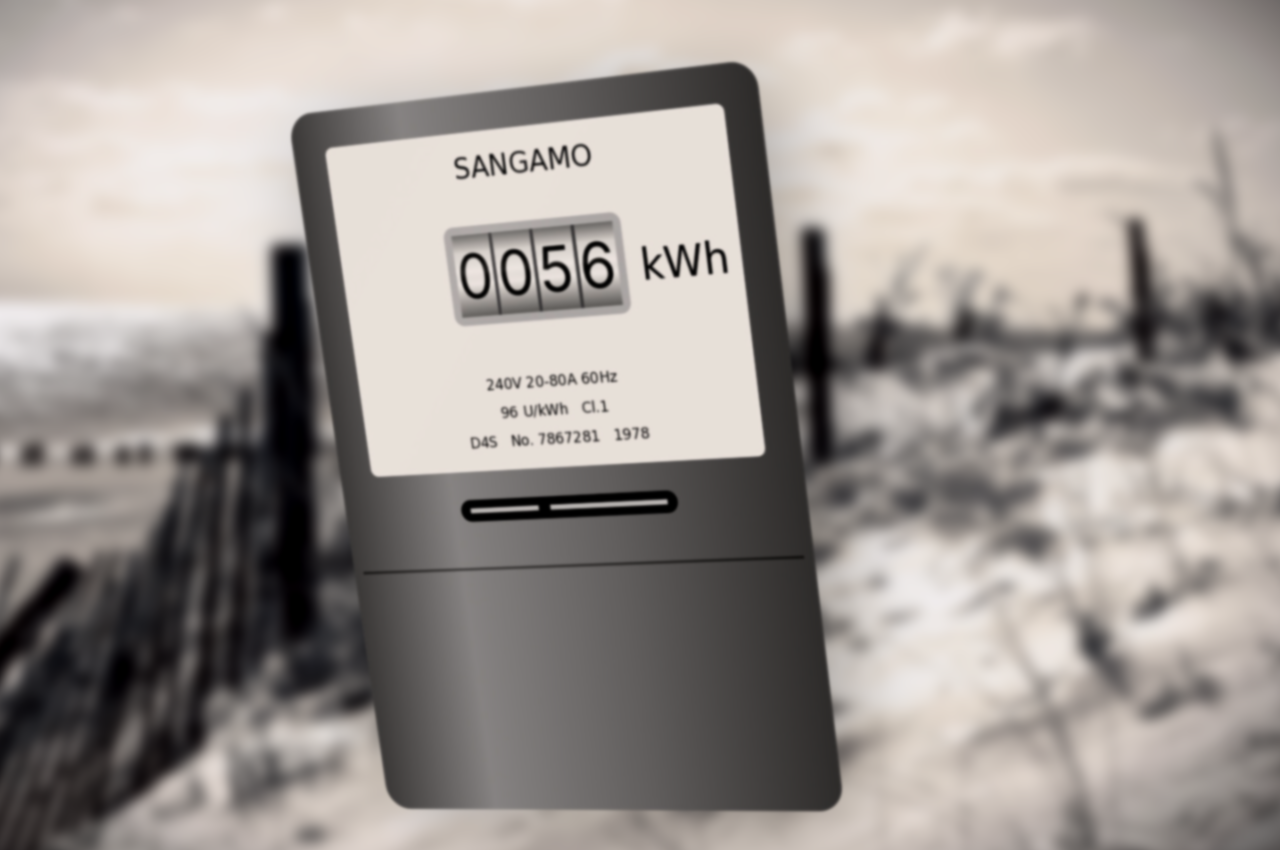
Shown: 56 kWh
